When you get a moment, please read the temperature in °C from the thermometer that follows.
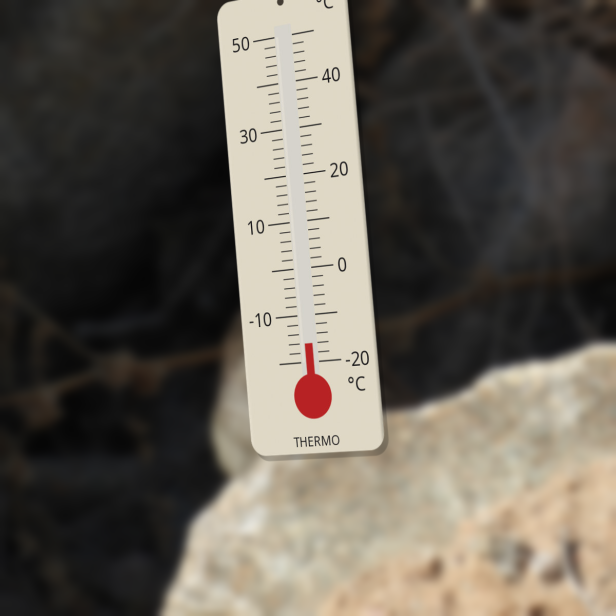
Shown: -16 °C
